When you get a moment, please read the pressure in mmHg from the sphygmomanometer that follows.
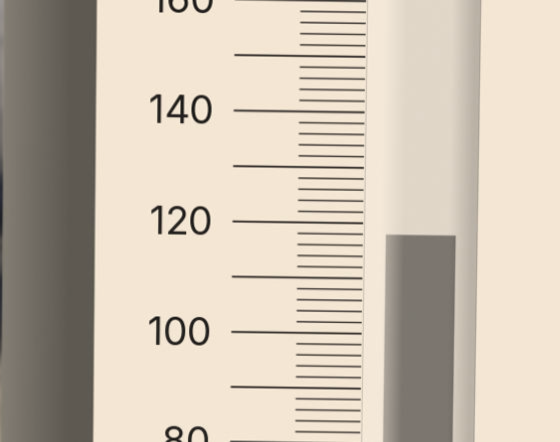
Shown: 118 mmHg
